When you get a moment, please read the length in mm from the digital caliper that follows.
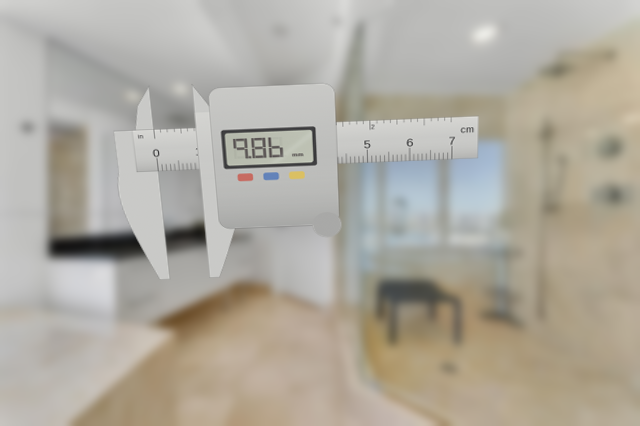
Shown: 9.86 mm
